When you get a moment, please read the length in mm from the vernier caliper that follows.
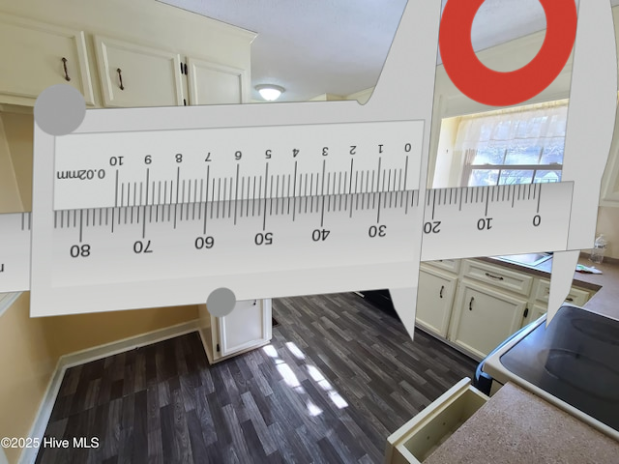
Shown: 25.6 mm
